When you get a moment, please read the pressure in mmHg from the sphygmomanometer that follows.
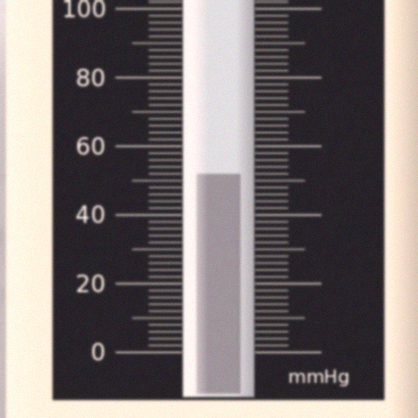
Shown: 52 mmHg
